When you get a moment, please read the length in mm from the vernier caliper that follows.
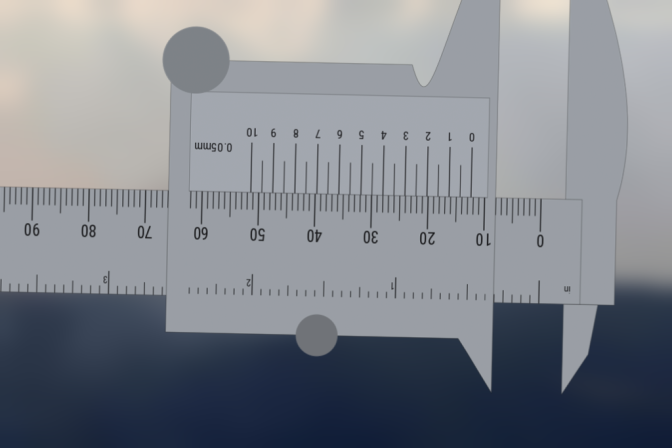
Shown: 12.4 mm
